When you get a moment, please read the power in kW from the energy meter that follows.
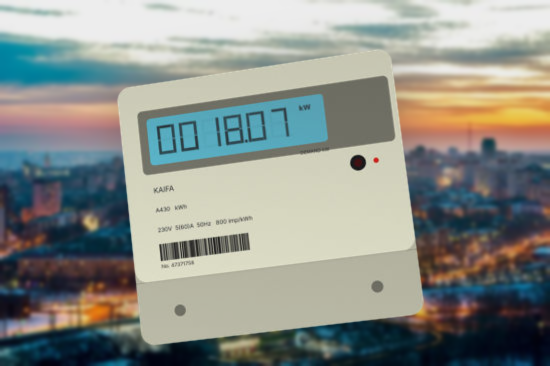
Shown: 18.07 kW
